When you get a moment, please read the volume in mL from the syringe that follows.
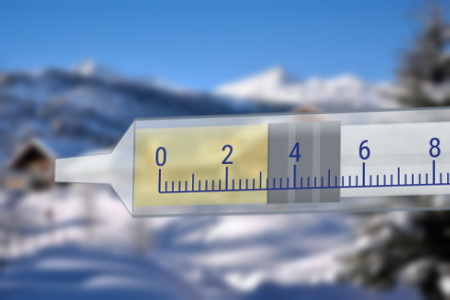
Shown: 3.2 mL
